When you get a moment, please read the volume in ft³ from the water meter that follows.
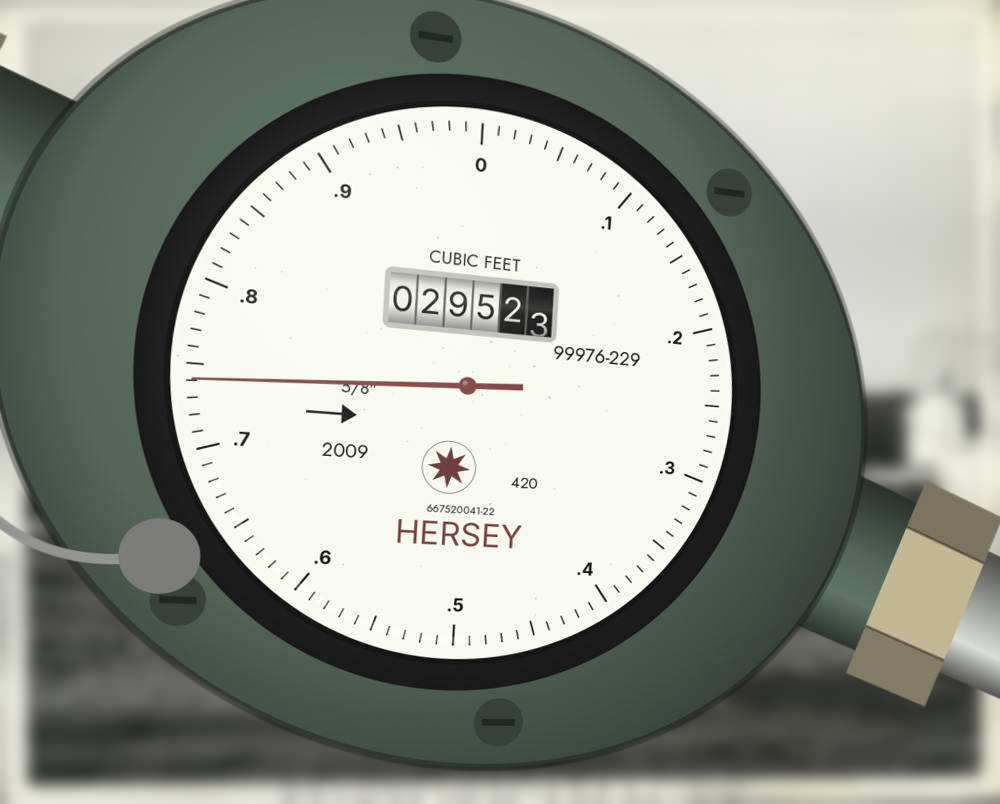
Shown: 29522.74 ft³
